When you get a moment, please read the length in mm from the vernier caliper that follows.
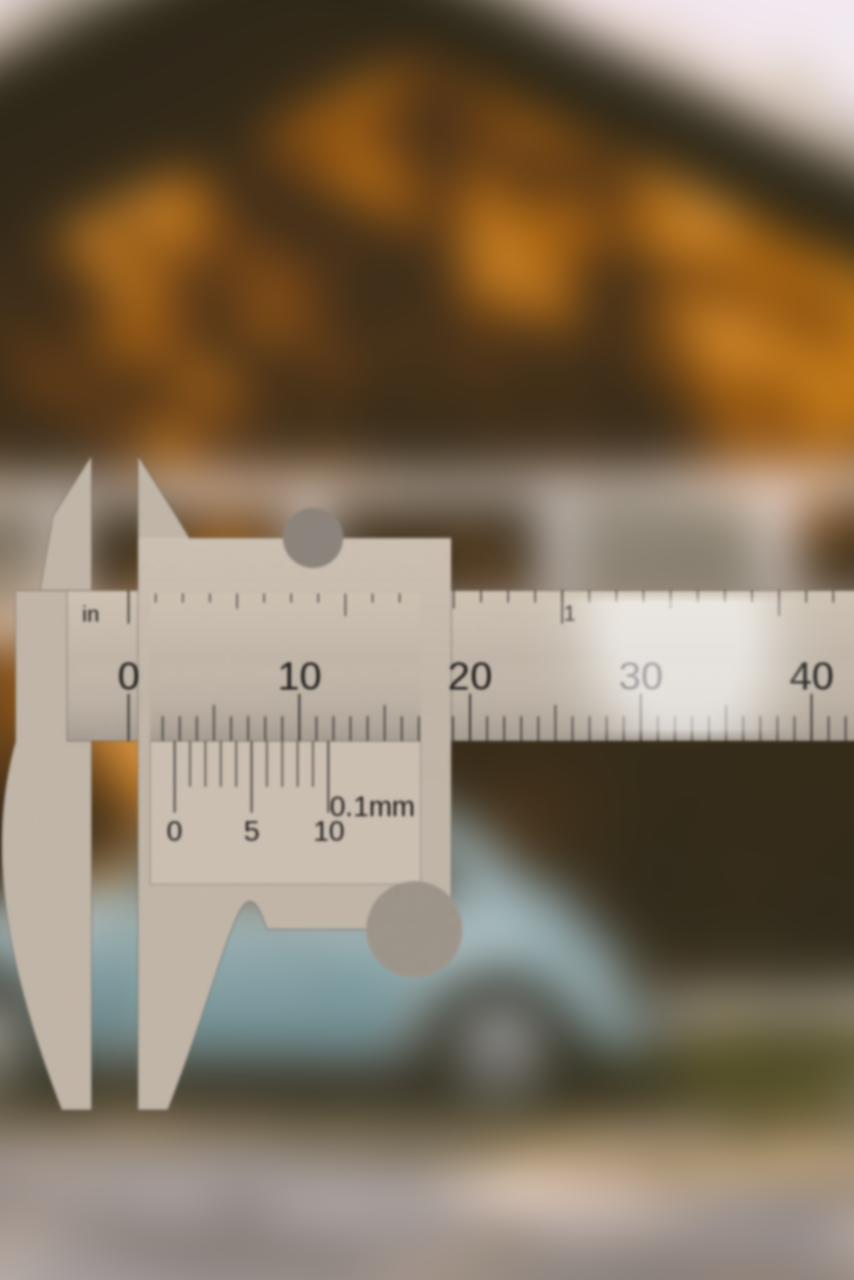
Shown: 2.7 mm
